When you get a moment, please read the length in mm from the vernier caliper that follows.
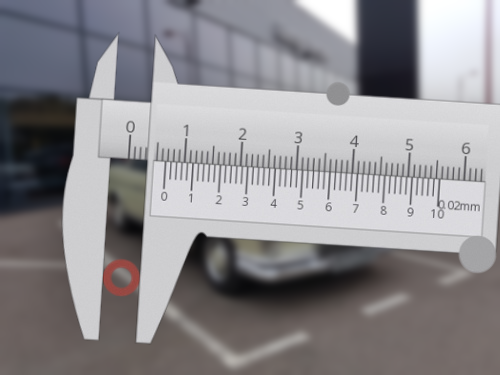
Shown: 6.6 mm
